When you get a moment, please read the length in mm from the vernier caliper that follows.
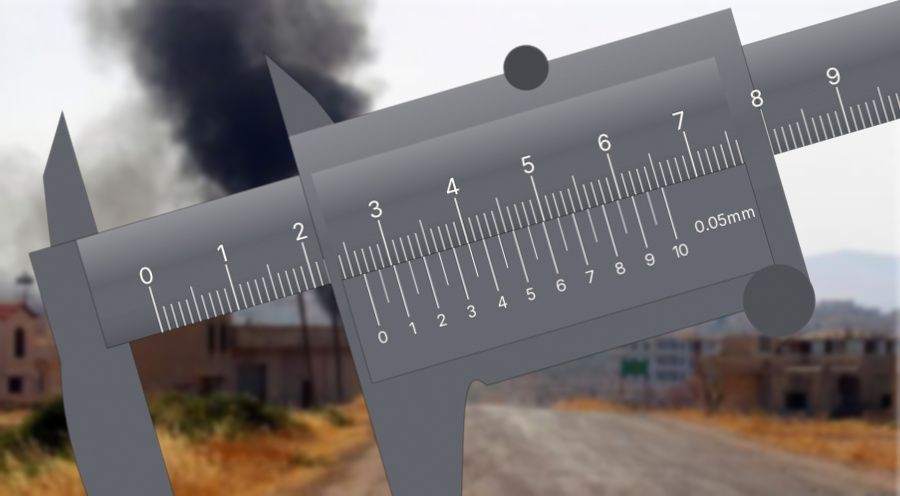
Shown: 26.4 mm
